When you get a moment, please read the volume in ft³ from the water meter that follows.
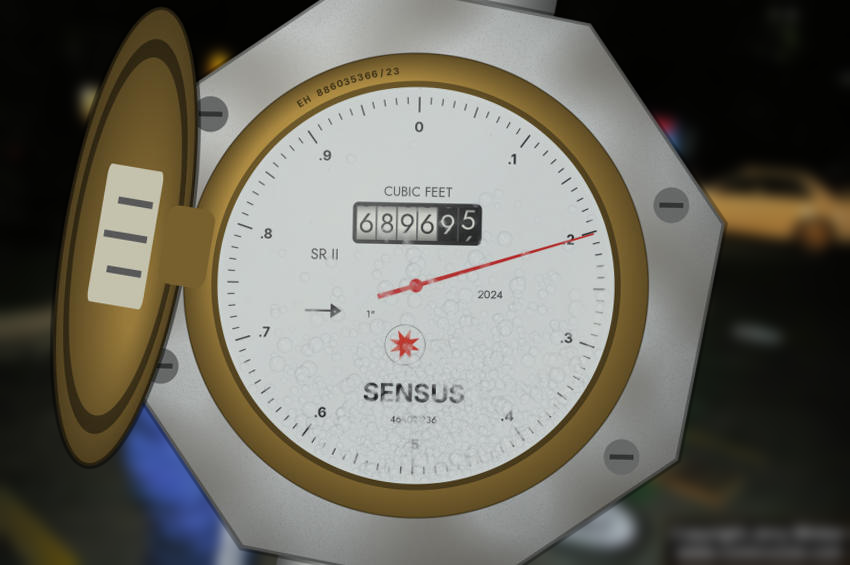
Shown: 689695.20 ft³
